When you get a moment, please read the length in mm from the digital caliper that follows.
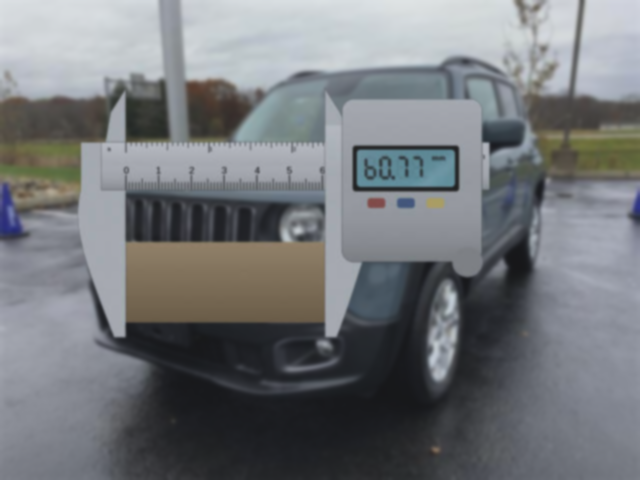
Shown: 60.77 mm
